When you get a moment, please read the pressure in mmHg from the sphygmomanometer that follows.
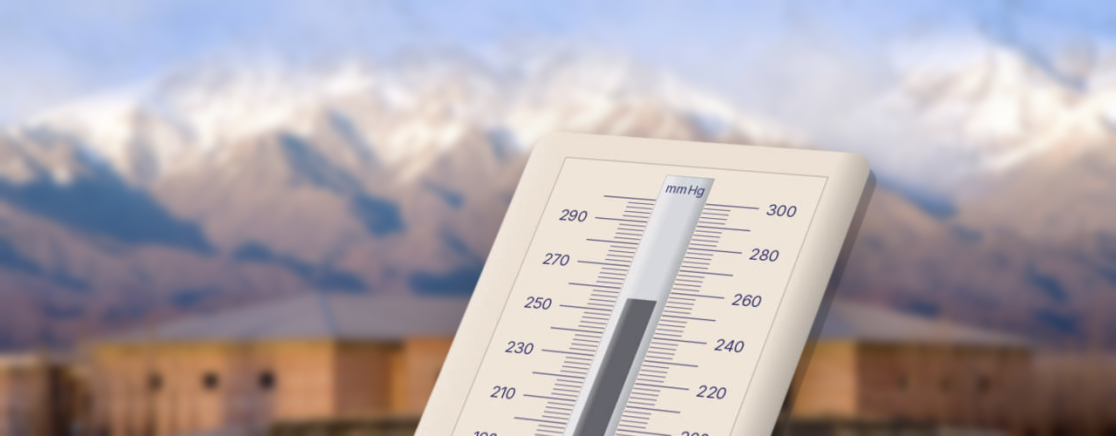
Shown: 256 mmHg
